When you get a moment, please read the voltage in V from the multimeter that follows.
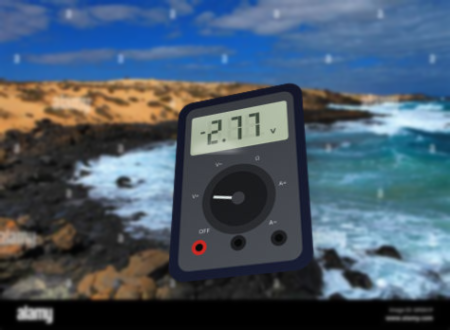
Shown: -2.77 V
